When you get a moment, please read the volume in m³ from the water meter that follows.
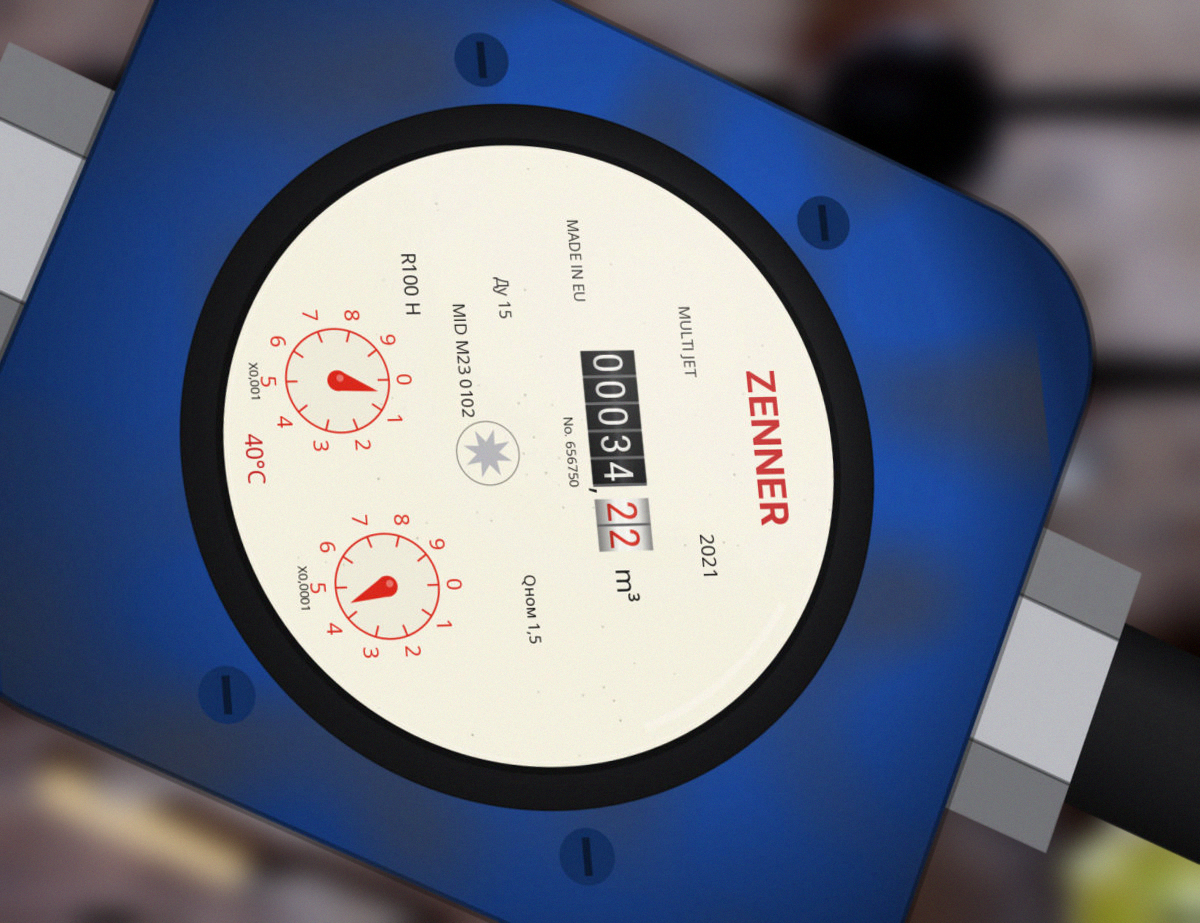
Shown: 34.2204 m³
